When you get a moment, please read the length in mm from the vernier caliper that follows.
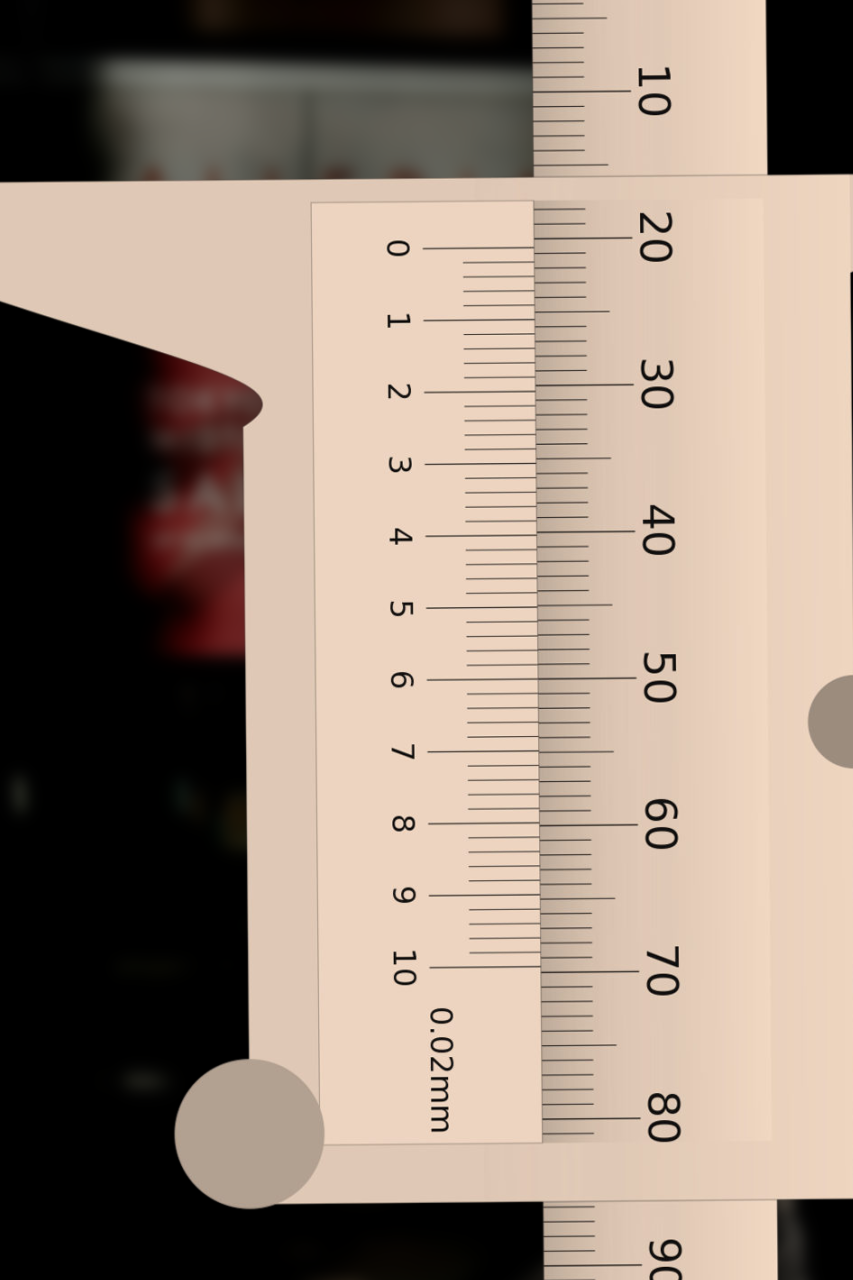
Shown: 20.6 mm
